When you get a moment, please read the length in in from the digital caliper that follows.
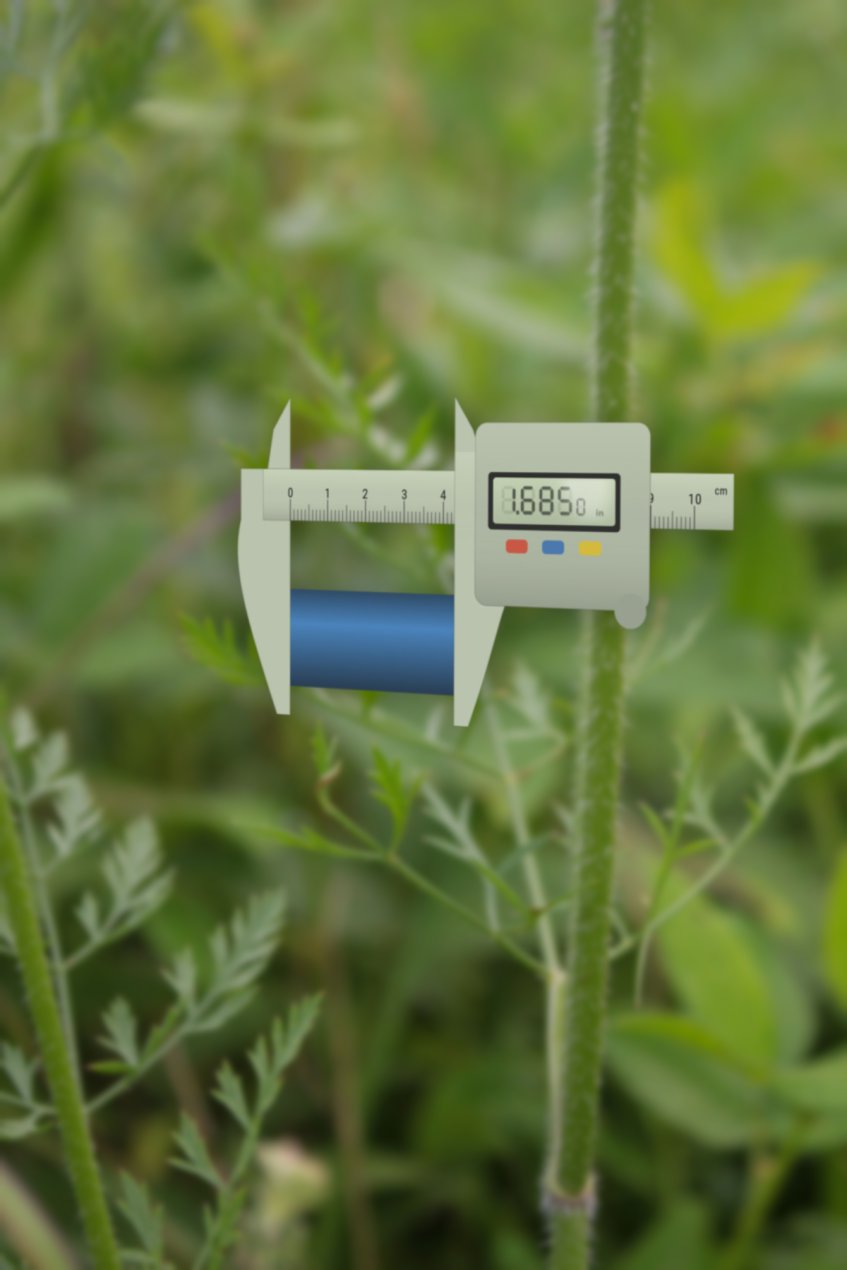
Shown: 1.6850 in
